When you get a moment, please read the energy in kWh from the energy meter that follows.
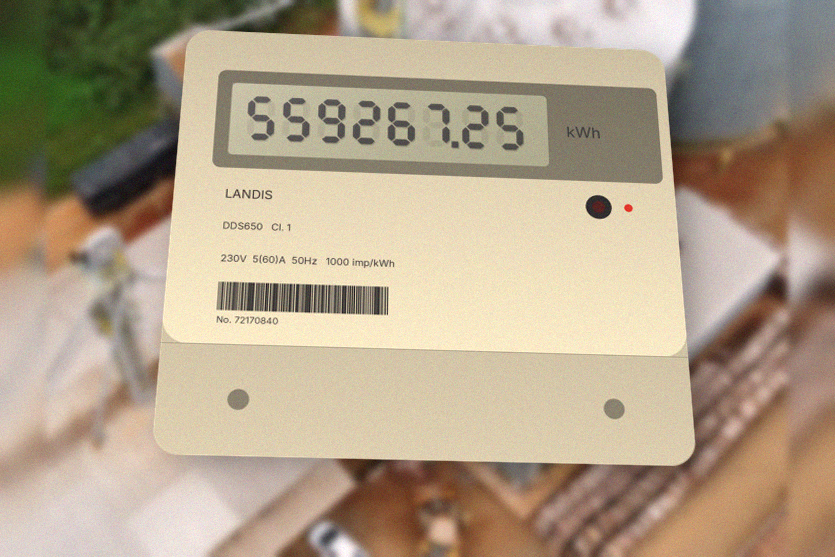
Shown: 559267.25 kWh
